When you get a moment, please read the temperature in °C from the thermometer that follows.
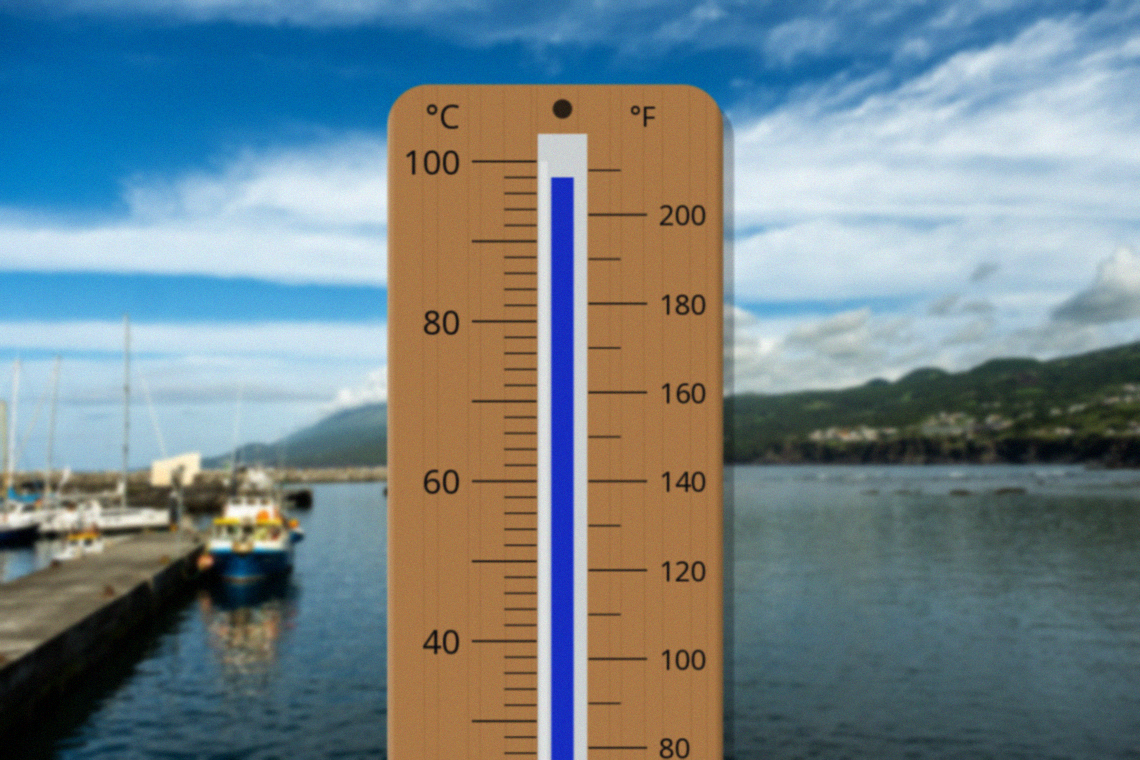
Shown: 98 °C
